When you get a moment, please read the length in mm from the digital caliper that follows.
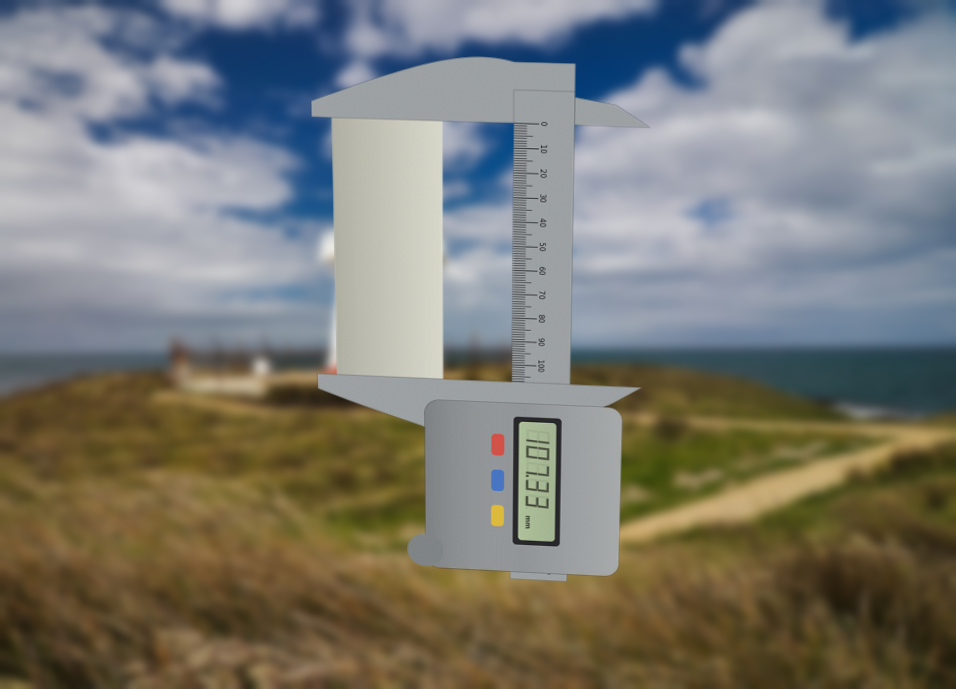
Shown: 107.33 mm
